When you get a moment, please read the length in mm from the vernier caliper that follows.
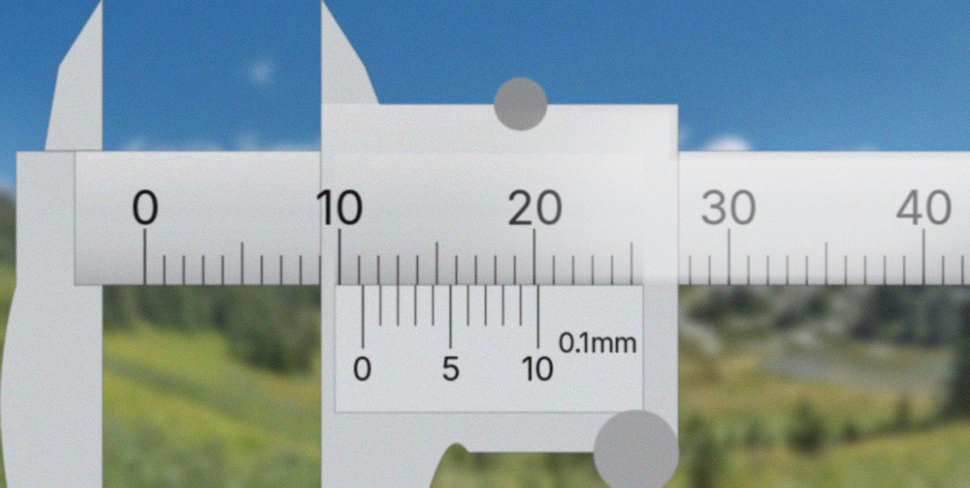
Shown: 11.2 mm
